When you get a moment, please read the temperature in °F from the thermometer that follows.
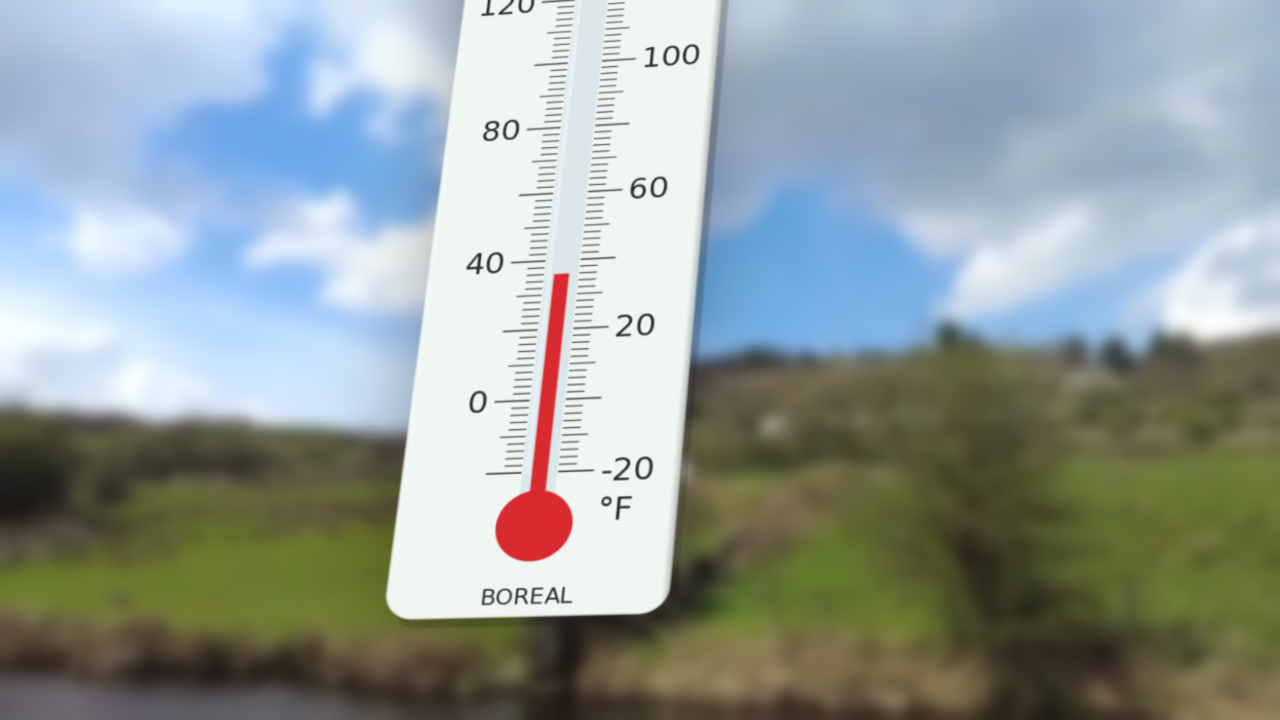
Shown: 36 °F
